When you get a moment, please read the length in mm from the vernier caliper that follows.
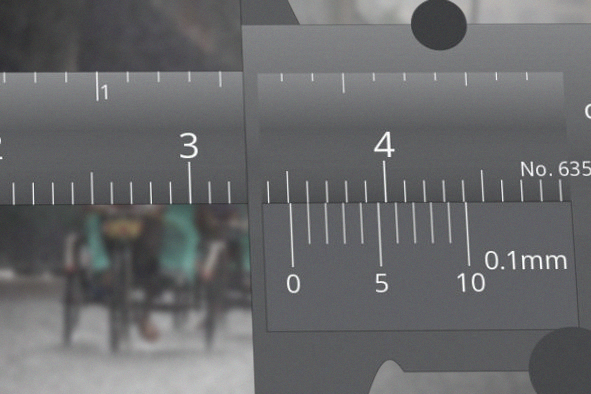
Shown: 35.1 mm
